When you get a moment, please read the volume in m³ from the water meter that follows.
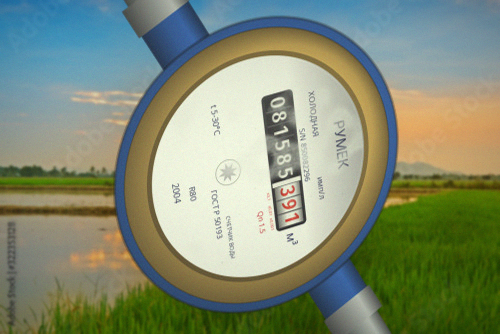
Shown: 81585.391 m³
